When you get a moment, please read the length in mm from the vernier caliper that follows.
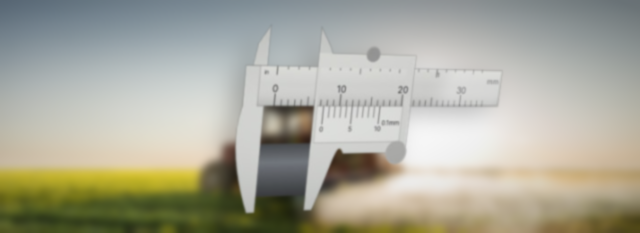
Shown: 7.5 mm
